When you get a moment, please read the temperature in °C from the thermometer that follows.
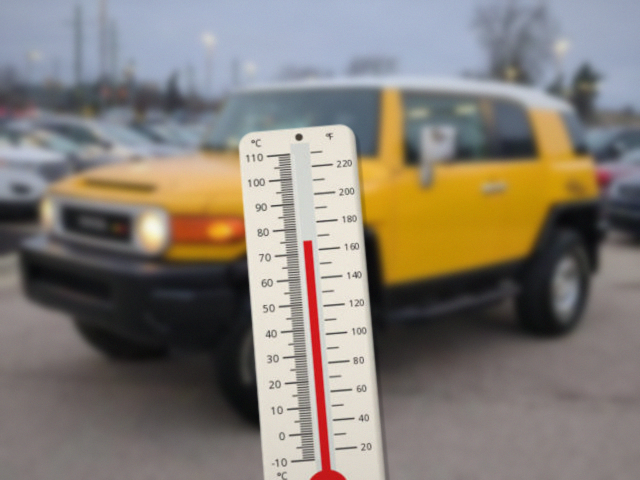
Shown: 75 °C
